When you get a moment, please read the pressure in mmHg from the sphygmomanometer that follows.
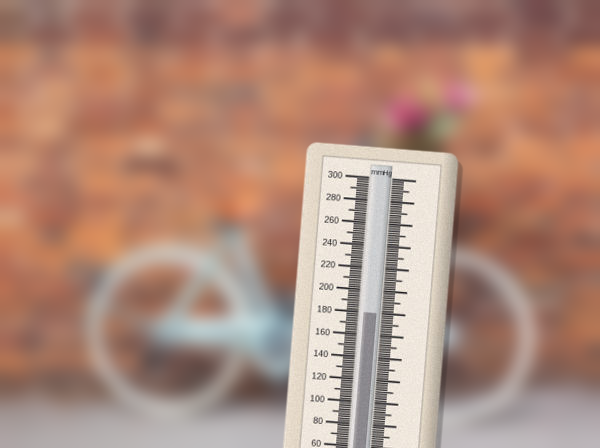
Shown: 180 mmHg
